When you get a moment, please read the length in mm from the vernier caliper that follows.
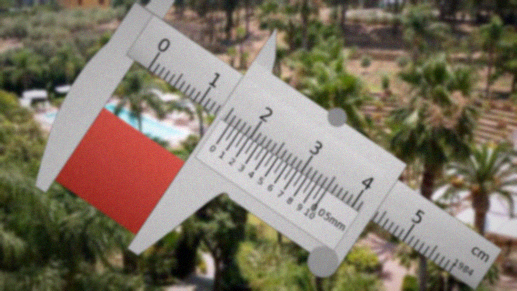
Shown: 16.0 mm
